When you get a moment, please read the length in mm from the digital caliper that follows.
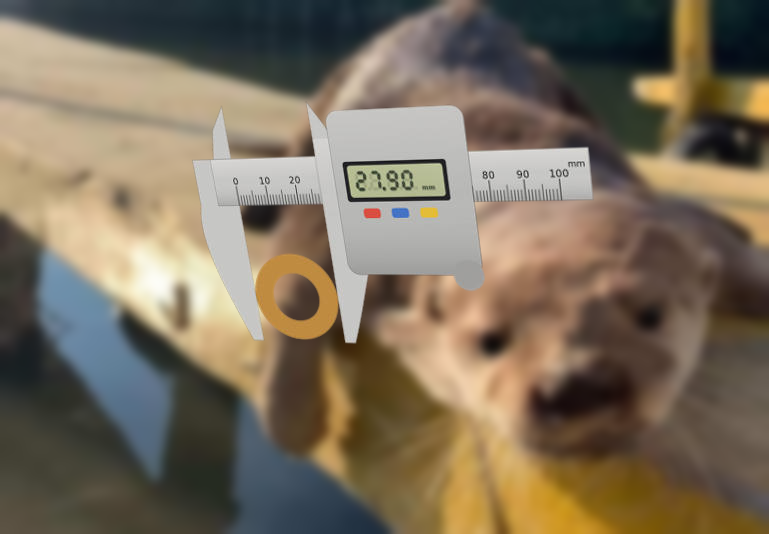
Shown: 27.90 mm
